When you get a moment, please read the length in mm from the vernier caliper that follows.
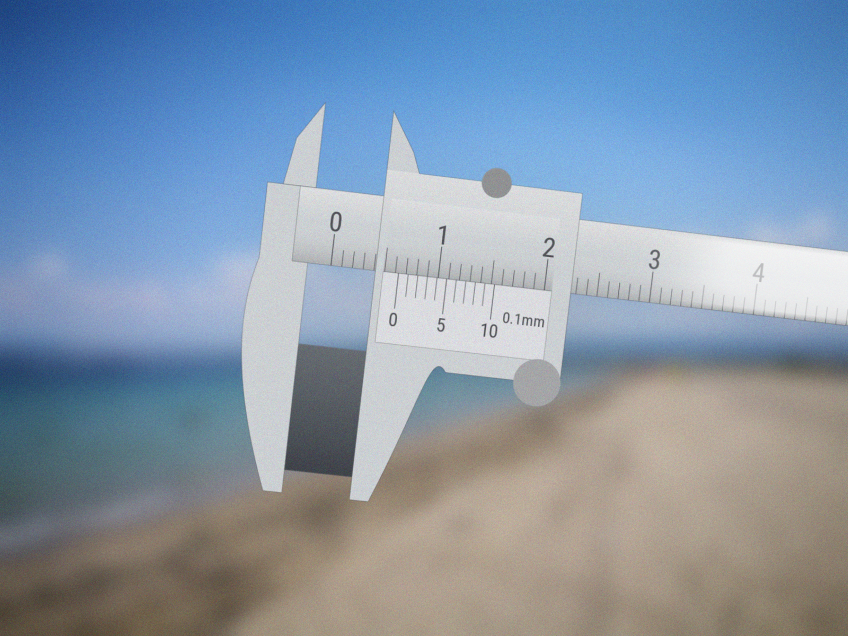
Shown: 6.3 mm
